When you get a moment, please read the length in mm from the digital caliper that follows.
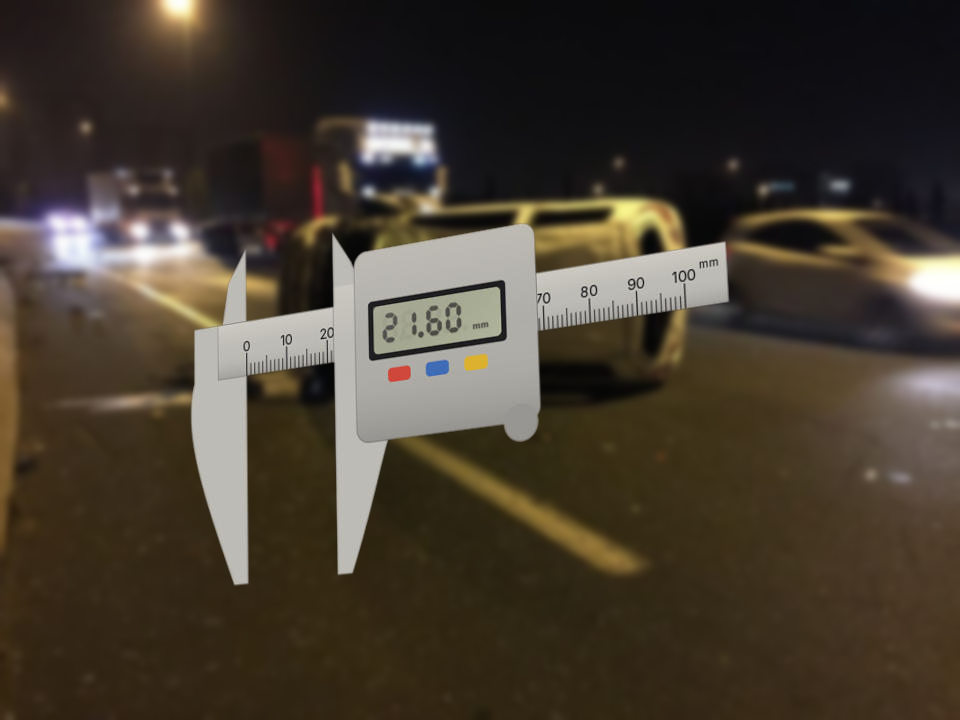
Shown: 21.60 mm
